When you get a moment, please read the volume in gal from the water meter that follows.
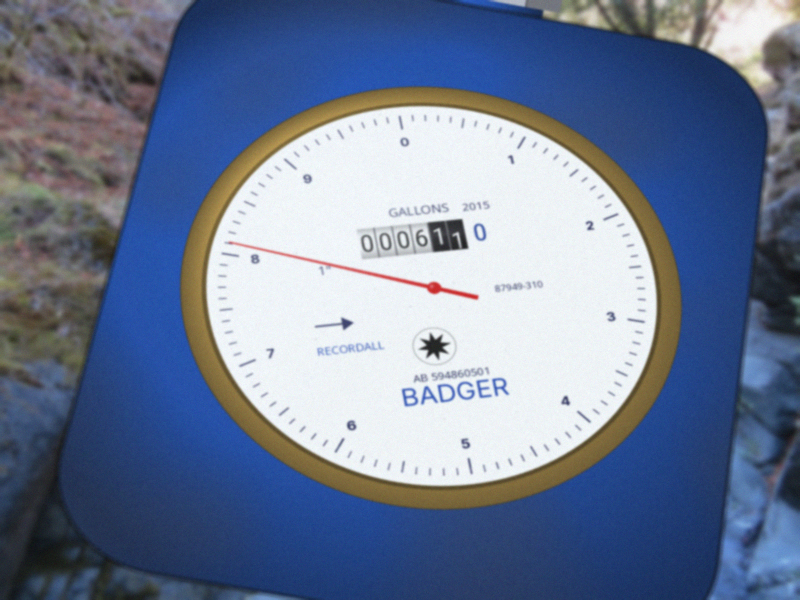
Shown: 6108.1 gal
